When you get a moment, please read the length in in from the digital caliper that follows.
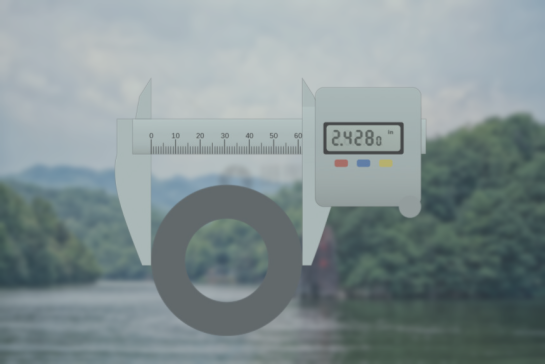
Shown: 2.4280 in
